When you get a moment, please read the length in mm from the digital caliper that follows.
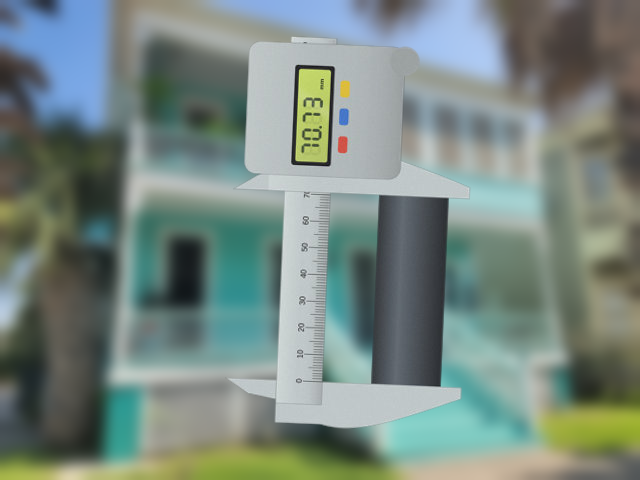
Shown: 70.73 mm
